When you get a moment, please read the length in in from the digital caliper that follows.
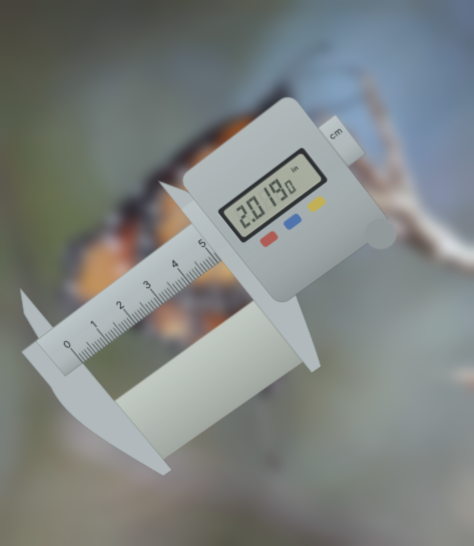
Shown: 2.0190 in
